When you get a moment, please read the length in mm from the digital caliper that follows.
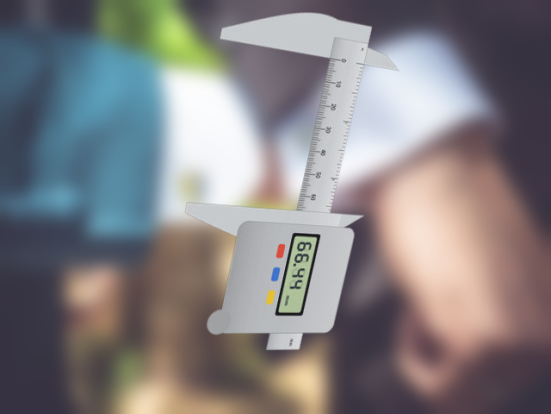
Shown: 66.44 mm
